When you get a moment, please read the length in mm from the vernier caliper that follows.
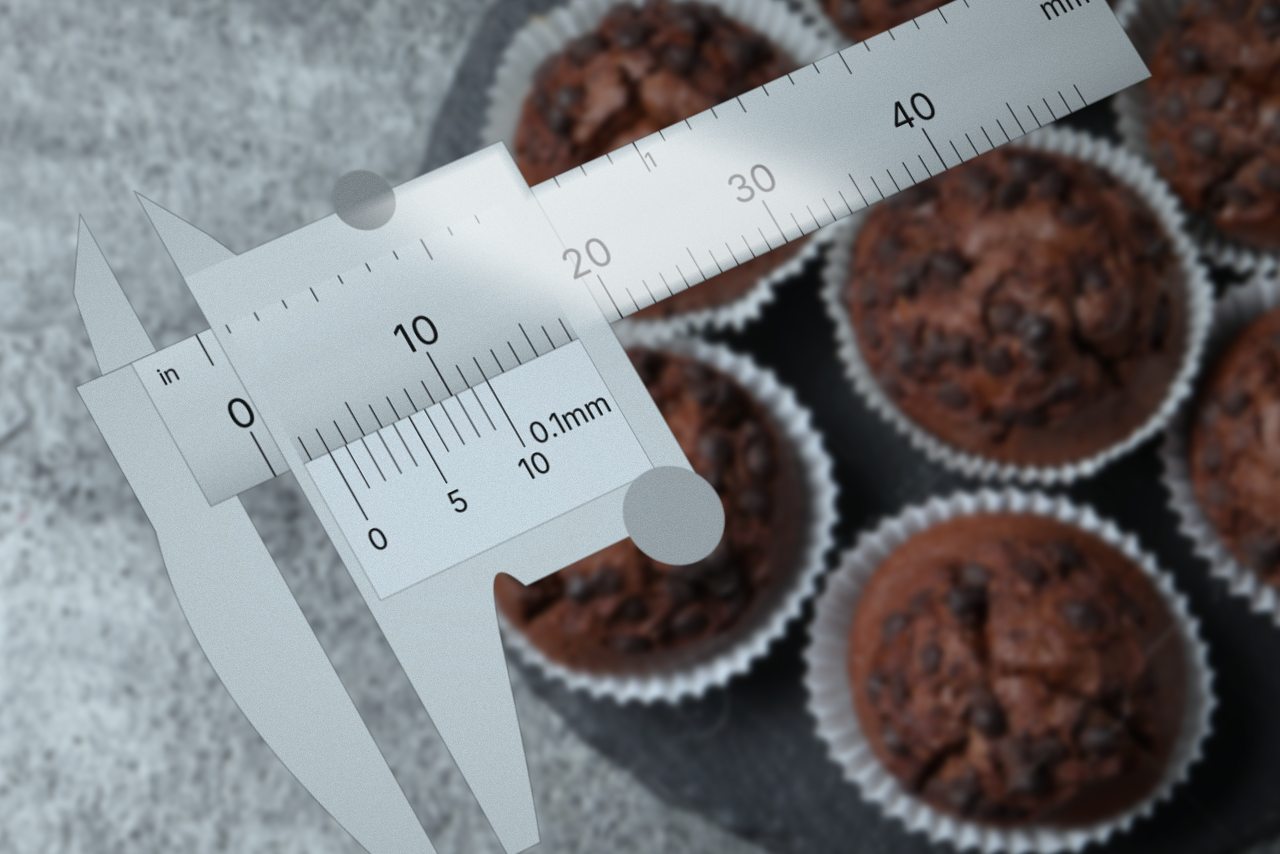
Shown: 3.0 mm
